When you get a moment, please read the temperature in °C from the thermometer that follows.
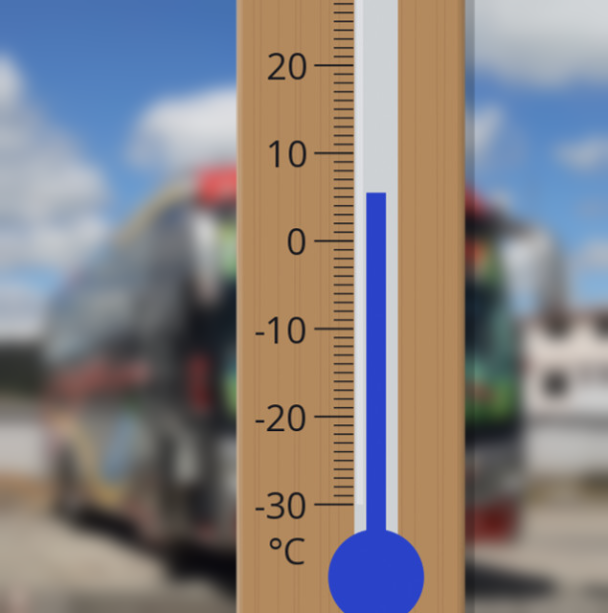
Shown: 5.5 °C
